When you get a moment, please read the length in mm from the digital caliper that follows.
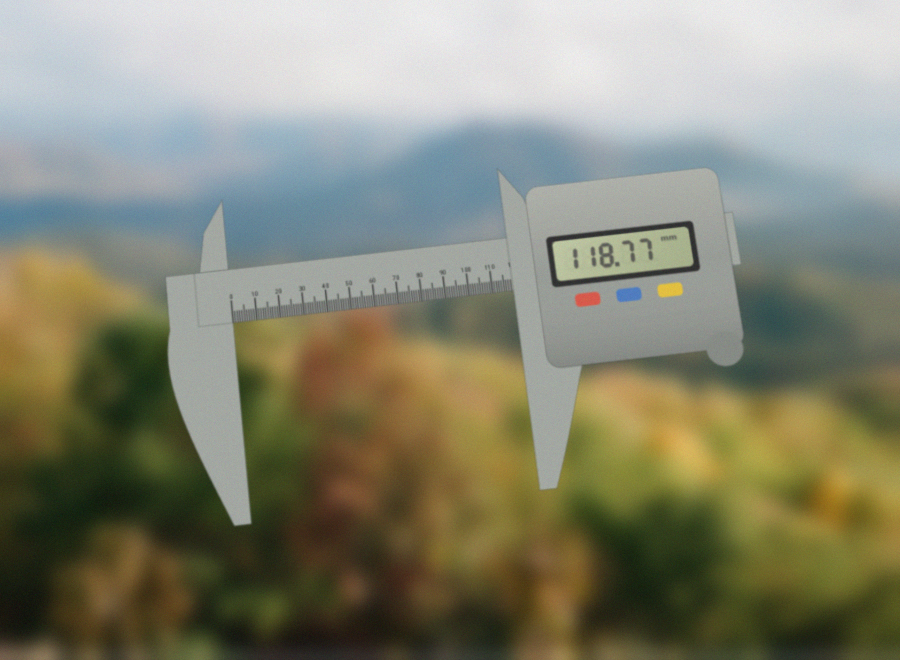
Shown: 118.77 mm
